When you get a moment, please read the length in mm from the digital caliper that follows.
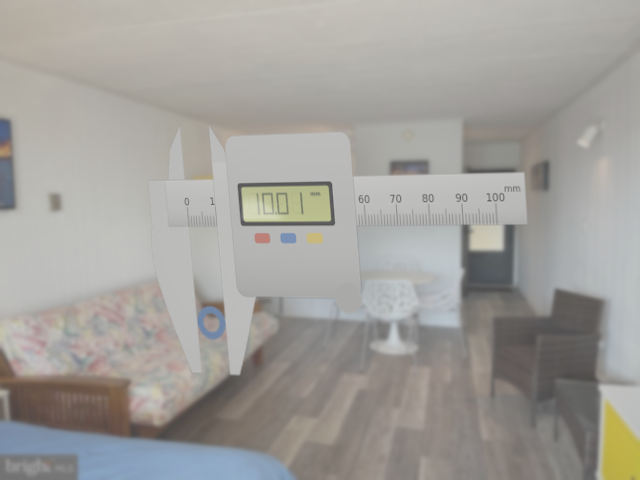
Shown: 10.01 mm
